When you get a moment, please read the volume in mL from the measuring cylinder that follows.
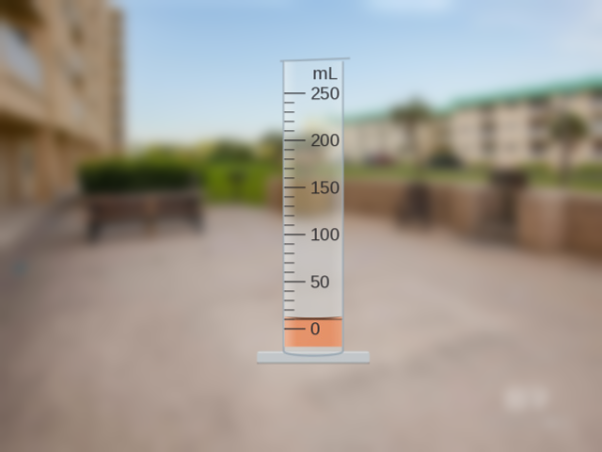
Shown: 10 mL
